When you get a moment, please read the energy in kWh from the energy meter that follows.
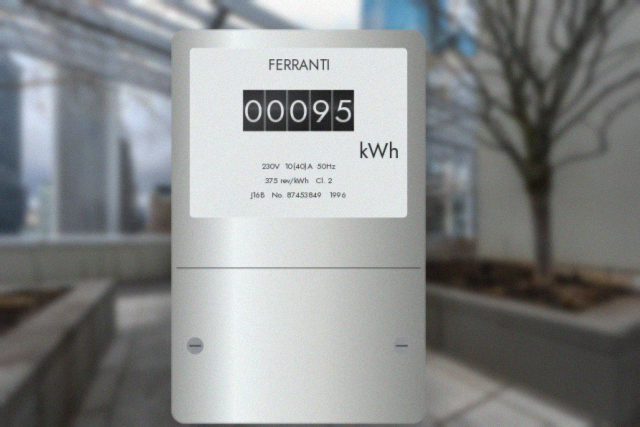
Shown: 95 kWh
